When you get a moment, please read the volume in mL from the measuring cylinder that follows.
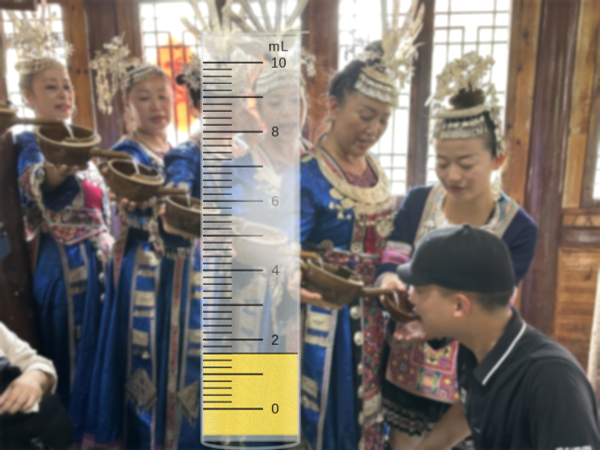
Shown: 1.6 mL
